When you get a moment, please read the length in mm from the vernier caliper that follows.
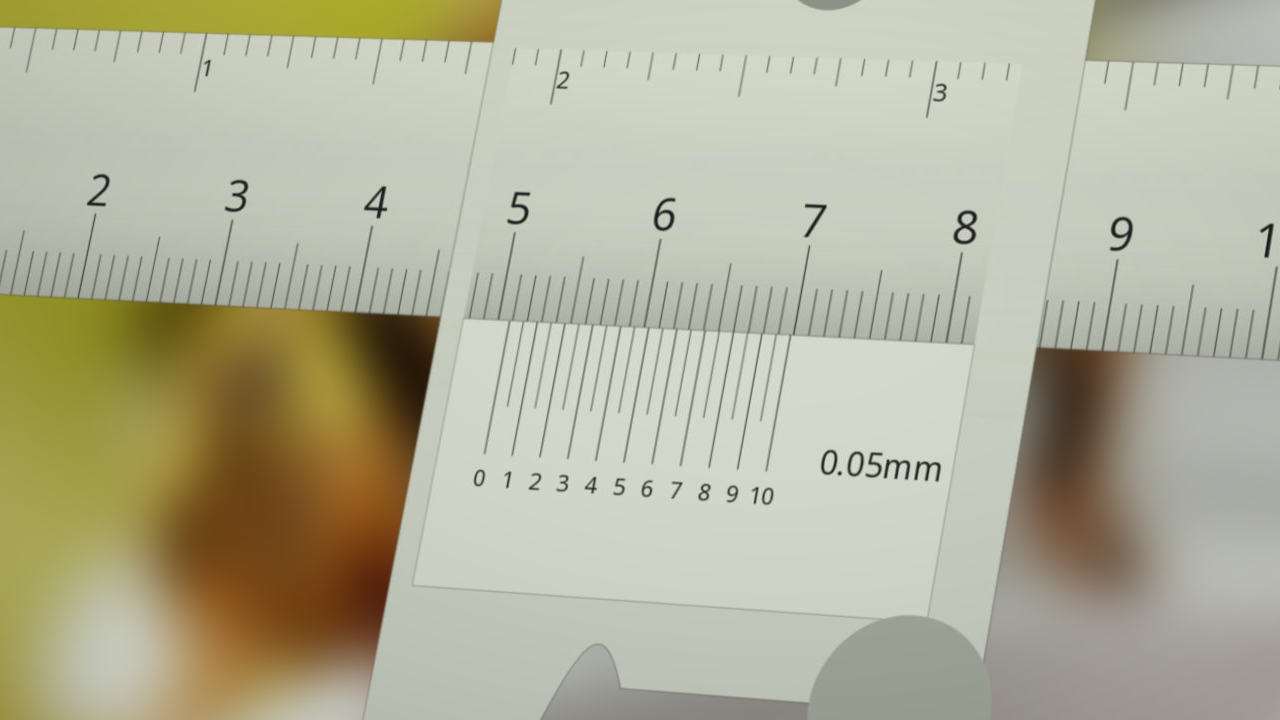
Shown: 50.8 mm
